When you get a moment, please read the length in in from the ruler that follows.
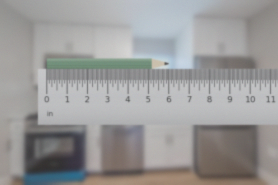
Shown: 6 in
